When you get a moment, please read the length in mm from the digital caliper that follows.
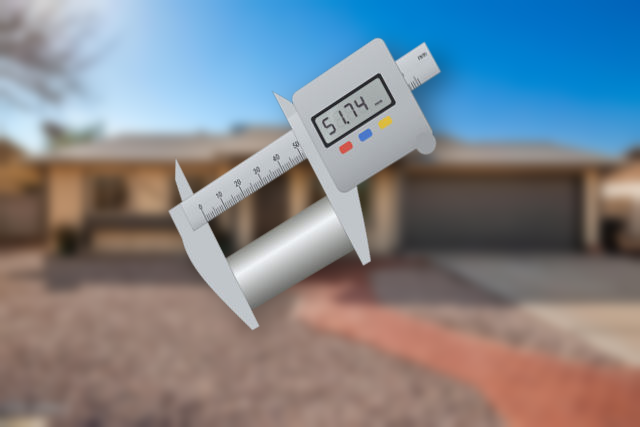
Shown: 51.74 mm
